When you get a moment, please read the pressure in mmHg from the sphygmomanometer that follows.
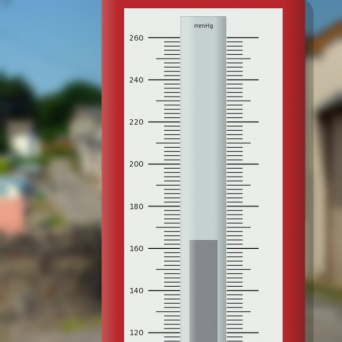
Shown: 164 mmHg
